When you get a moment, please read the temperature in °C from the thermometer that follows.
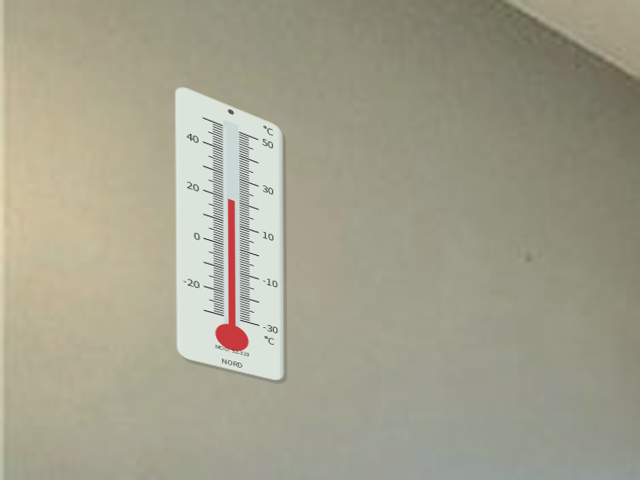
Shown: 20 °C
